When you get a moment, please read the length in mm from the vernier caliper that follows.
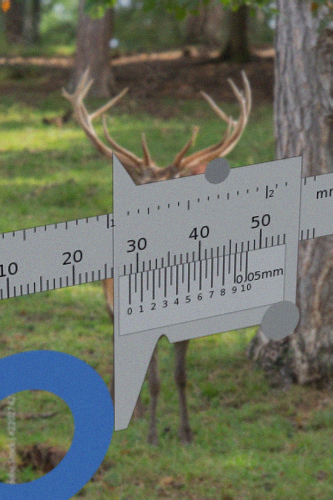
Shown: 28.8 mm
